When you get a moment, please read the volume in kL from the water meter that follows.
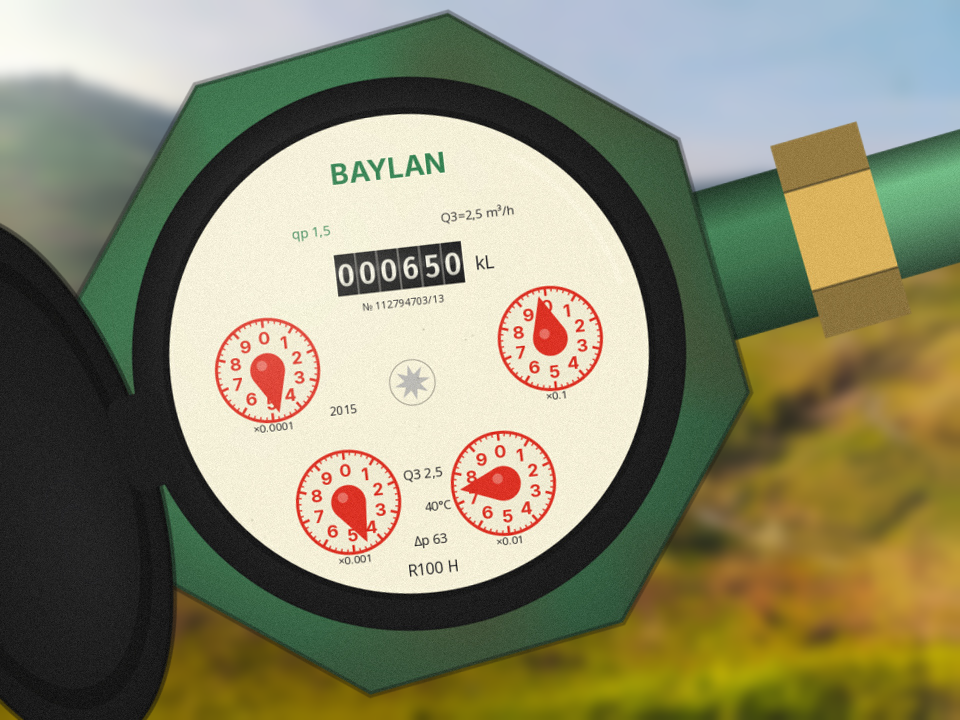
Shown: 649.9744 kL
